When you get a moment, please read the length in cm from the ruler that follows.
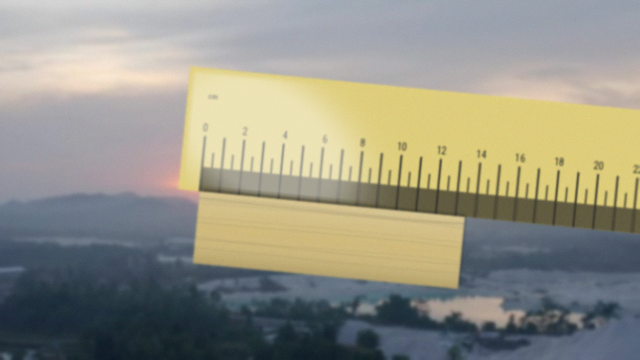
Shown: 13.5 cm
